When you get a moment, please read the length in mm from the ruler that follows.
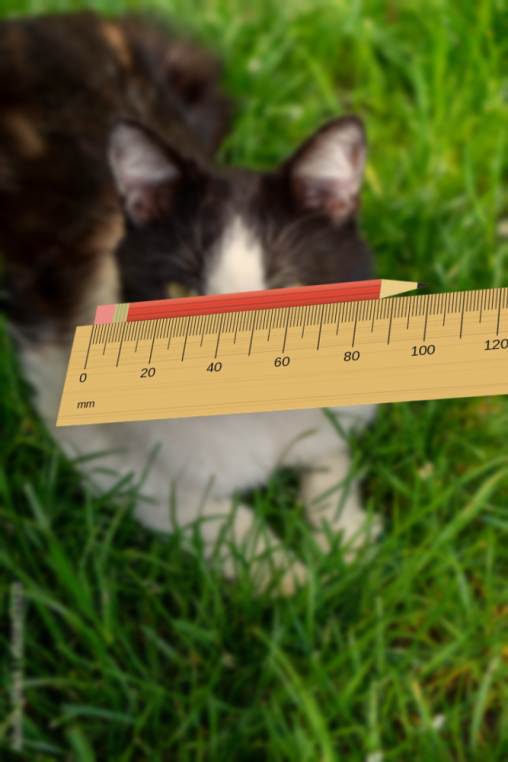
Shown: 100 mm
